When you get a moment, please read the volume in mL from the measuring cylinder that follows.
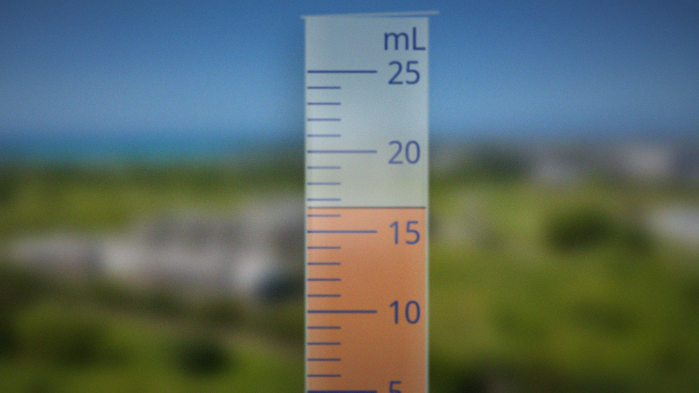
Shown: 16.5 mL
